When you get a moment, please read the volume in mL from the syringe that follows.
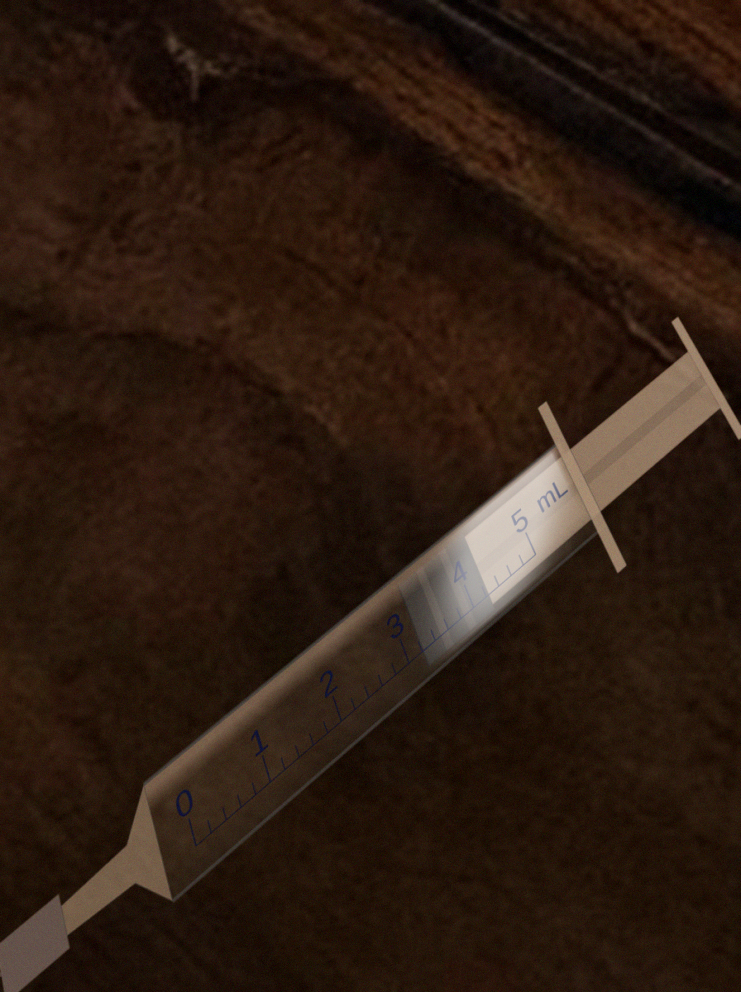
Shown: 3.2 mL
